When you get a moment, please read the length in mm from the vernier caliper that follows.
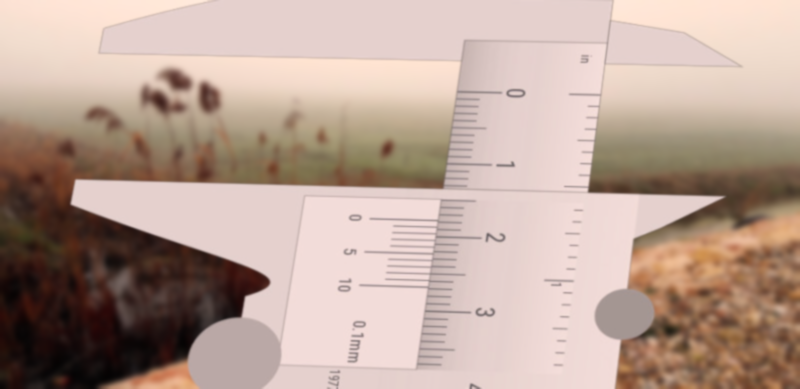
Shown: 17.8 mm
